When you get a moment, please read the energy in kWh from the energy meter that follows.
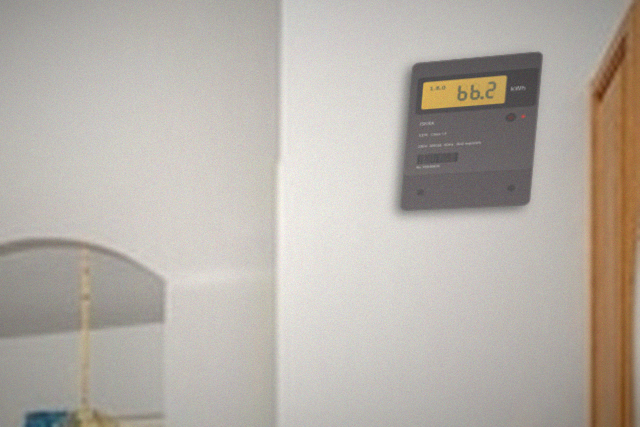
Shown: 66.2 kWh
